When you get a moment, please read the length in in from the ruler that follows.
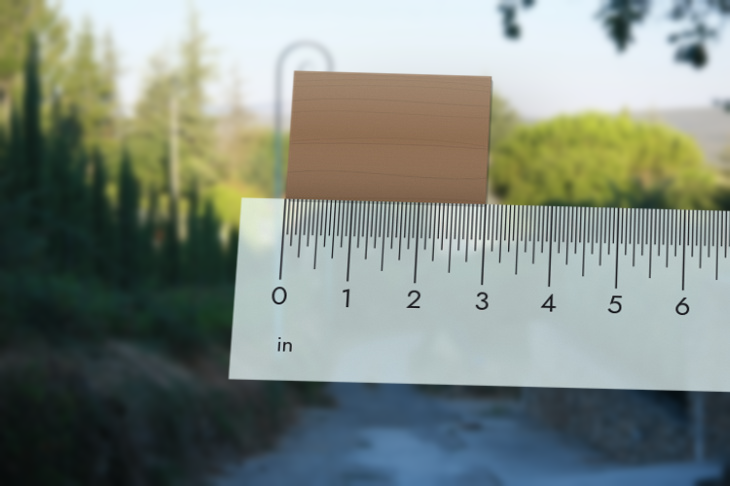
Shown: 3 in
